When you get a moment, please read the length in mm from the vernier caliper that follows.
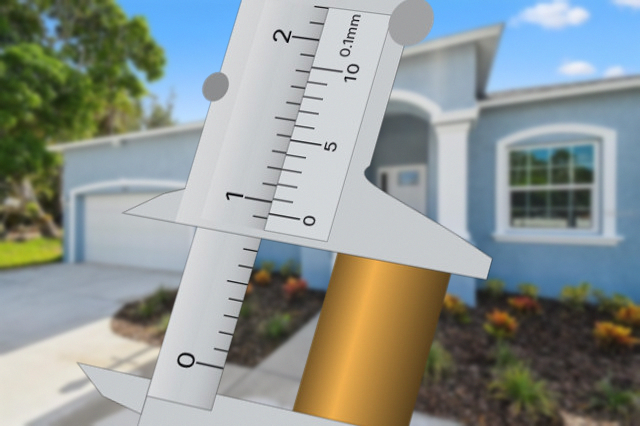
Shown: 9.3 mm
